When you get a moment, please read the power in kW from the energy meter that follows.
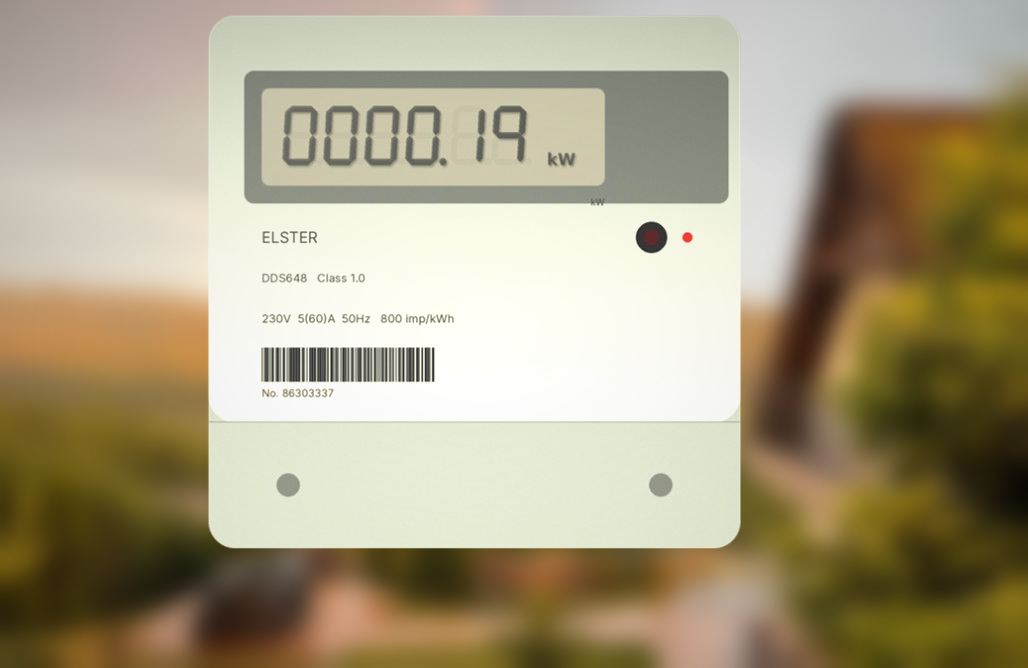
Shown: 0.19 kW
